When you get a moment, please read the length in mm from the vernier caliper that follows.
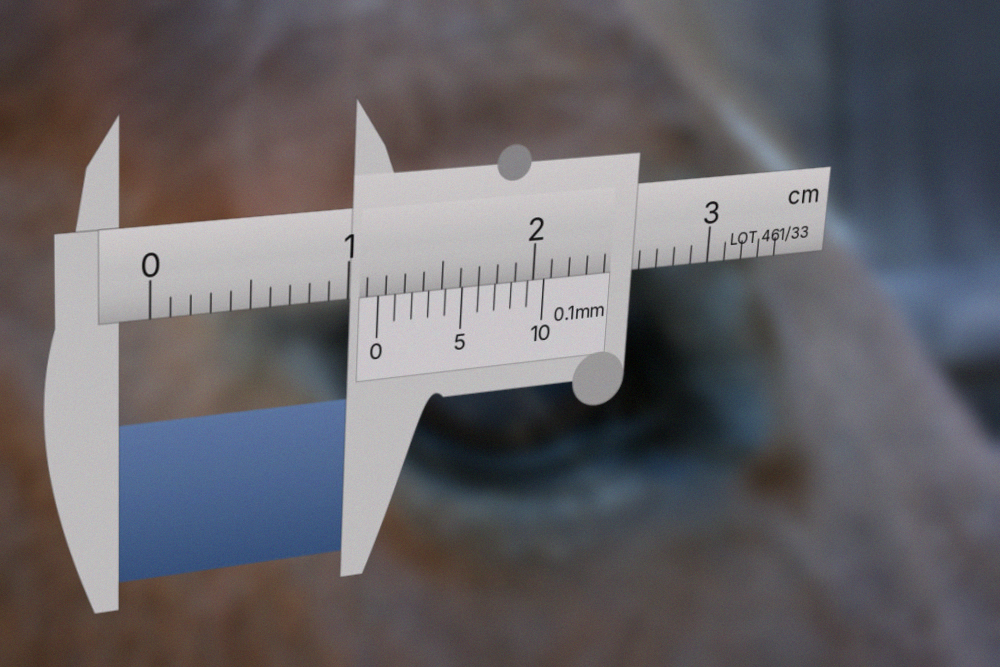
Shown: 11.6 mm
